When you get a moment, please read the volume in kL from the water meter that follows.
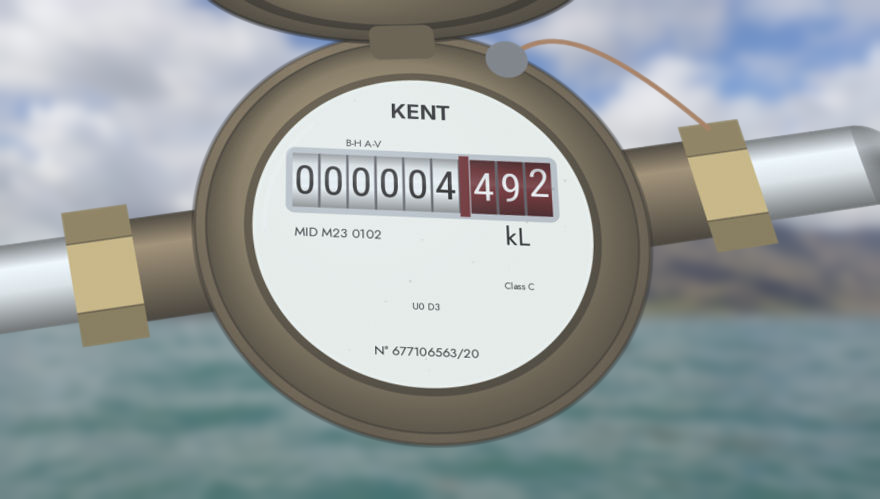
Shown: 4.492 kL
